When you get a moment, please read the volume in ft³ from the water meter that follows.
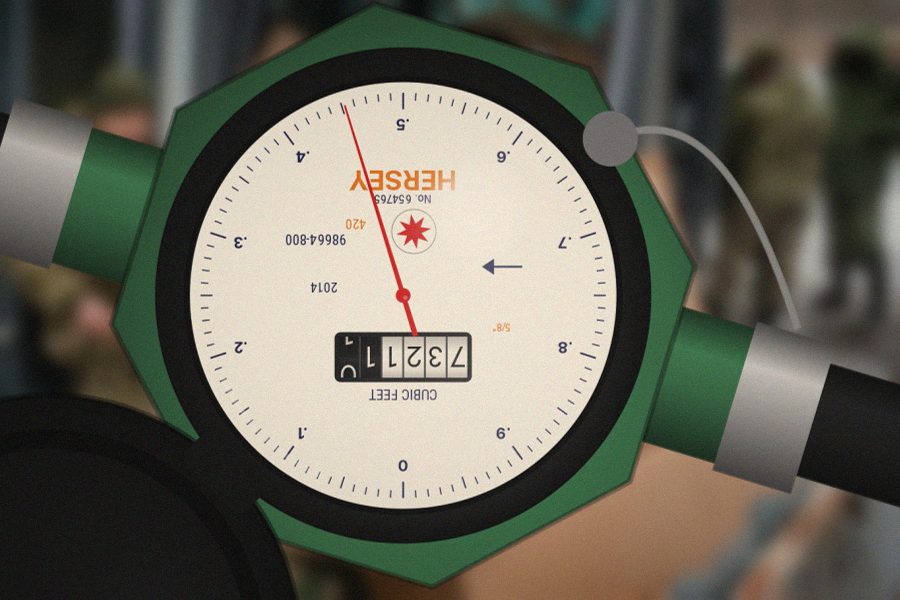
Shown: 732110.45 ft³
